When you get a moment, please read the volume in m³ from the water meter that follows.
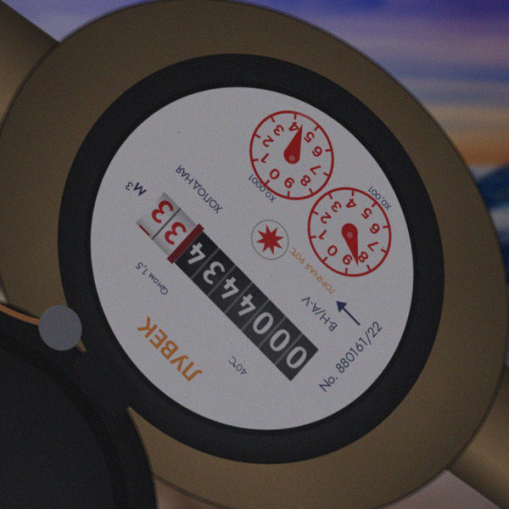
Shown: 4434.3284 m³
